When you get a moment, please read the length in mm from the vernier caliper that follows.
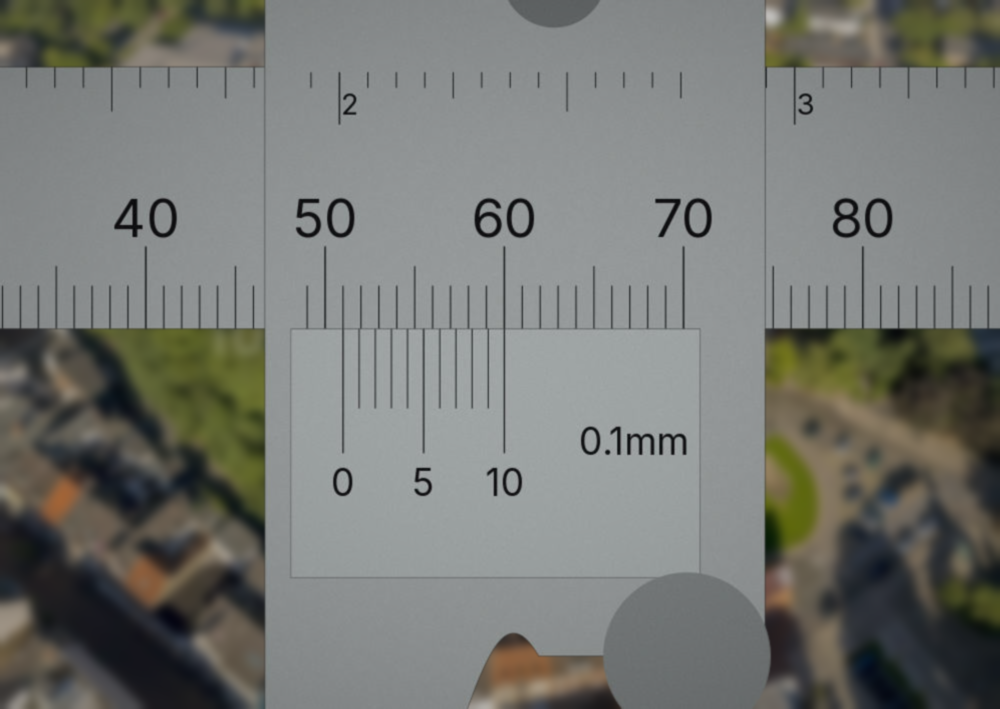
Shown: 51.0 mm
